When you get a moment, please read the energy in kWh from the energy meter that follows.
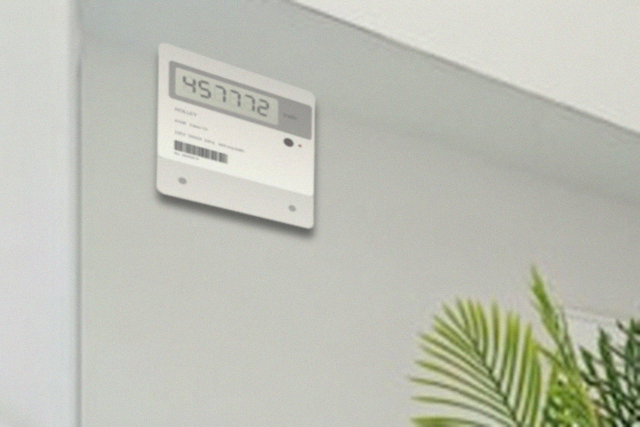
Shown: 457772 kWh
